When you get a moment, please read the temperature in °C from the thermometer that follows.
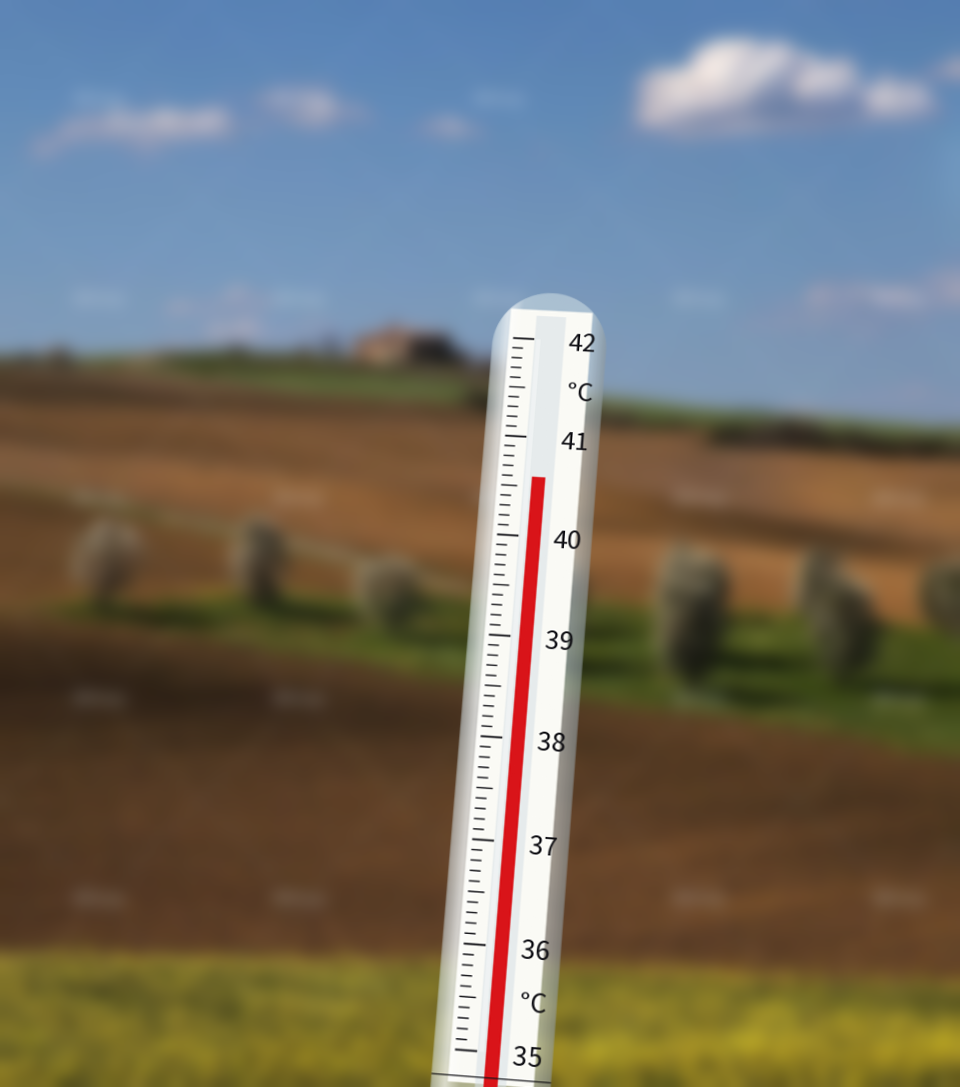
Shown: 40.6 °C
